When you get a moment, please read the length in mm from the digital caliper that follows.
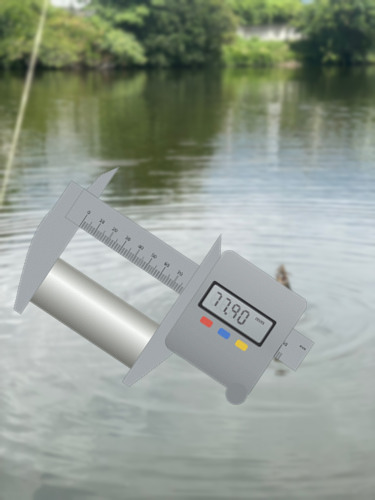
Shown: 77.90 mm
